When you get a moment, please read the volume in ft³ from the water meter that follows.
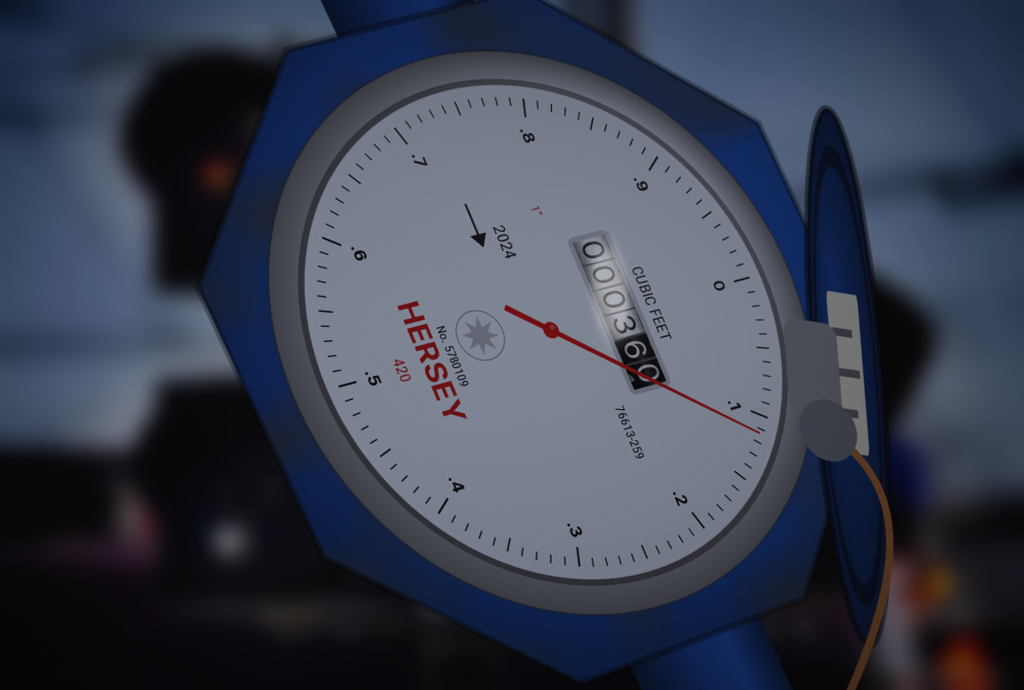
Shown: 360.11 ft³
